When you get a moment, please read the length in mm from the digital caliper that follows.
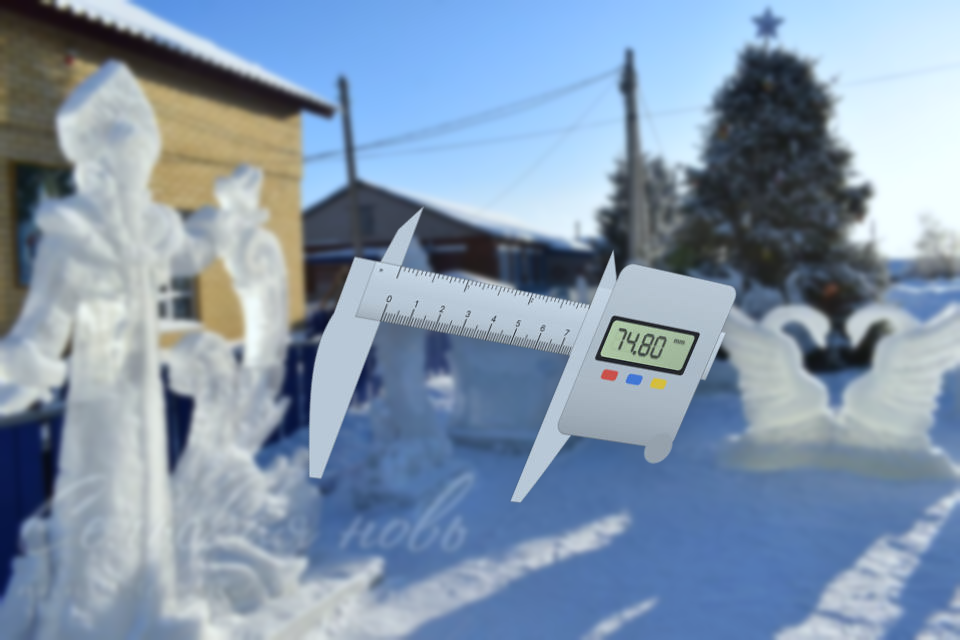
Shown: 74.80 mm
